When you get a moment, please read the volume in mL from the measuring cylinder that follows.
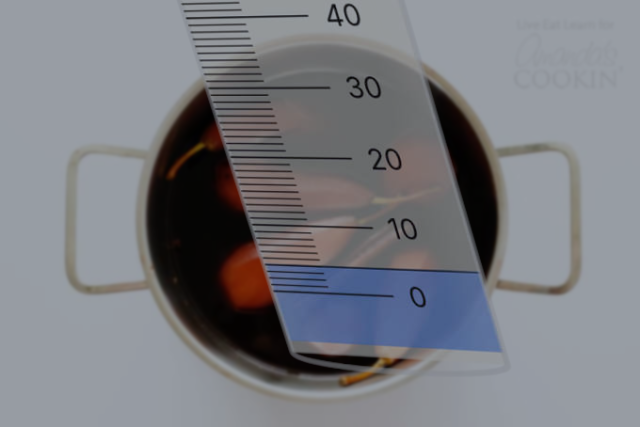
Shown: 4 mL
